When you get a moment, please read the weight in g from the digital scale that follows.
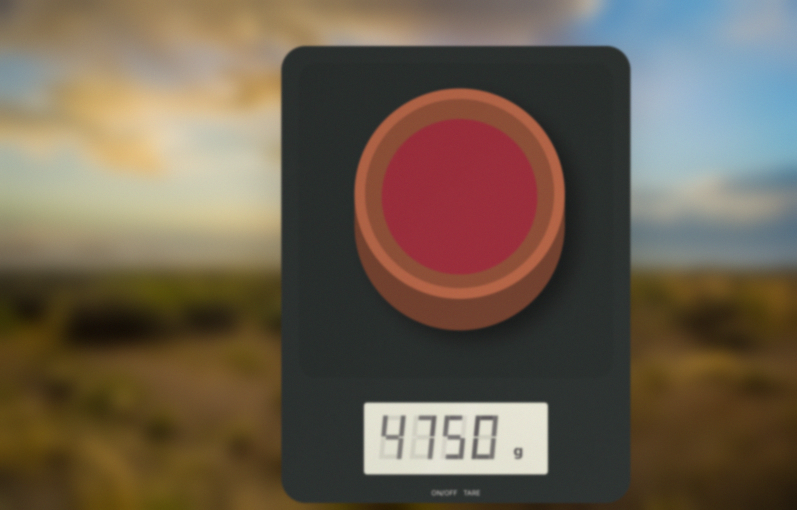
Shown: 4750 g
